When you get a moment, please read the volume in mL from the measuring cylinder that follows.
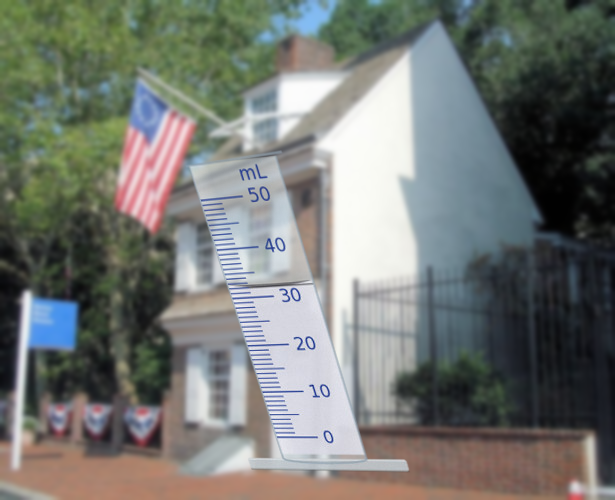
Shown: 32 mL
